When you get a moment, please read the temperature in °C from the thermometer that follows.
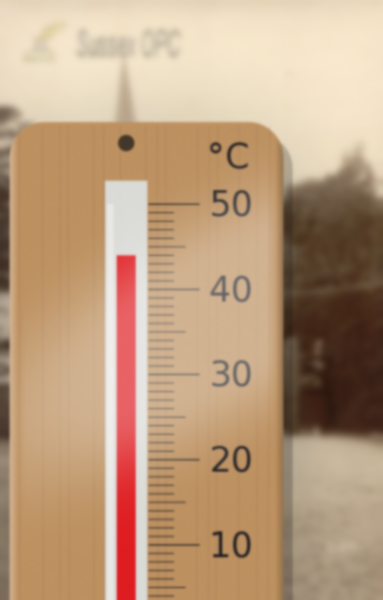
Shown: 44 °C
